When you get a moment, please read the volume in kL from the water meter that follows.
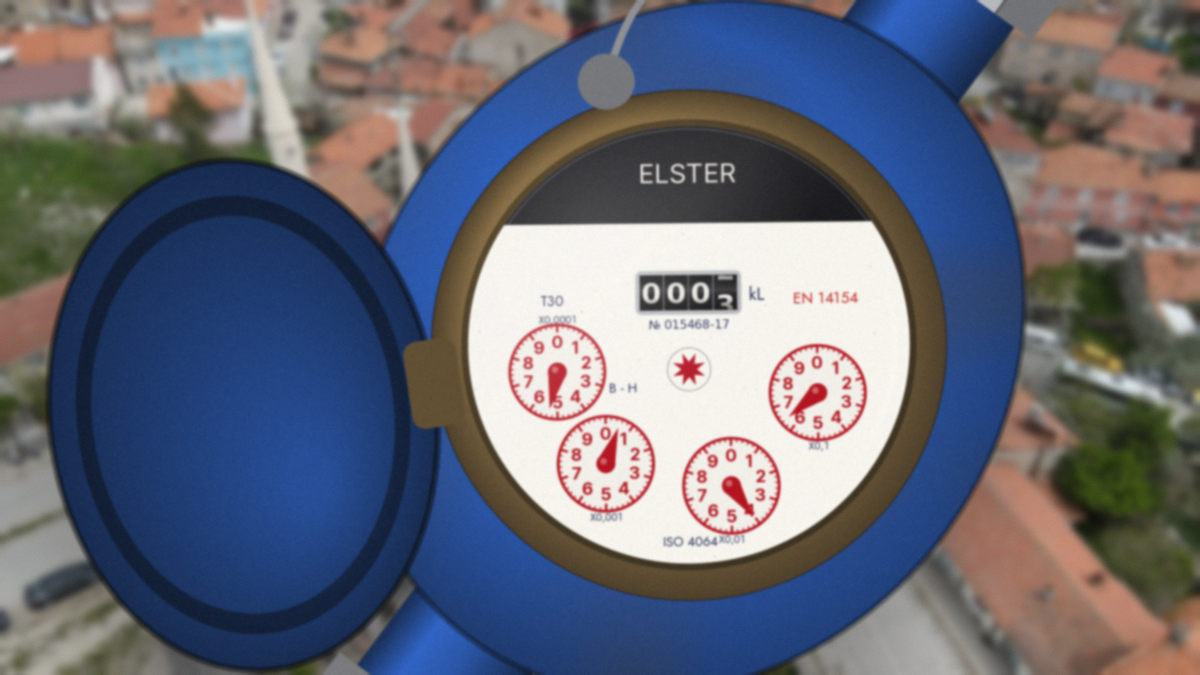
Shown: 2.6405 kL
